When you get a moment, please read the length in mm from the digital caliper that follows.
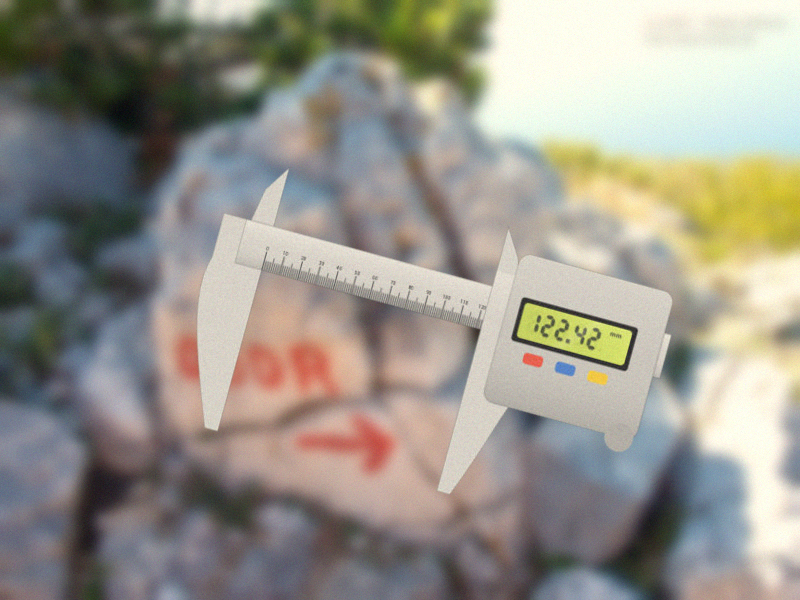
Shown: 122.42 mm
